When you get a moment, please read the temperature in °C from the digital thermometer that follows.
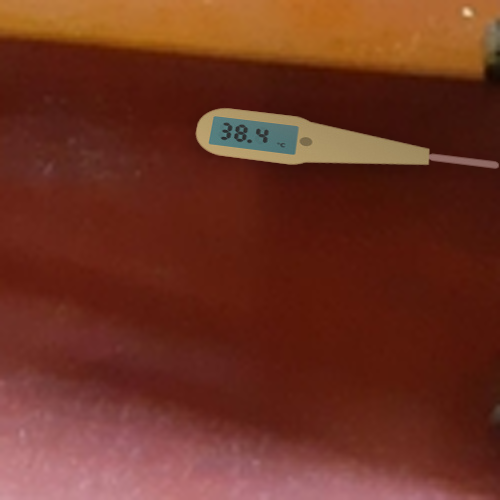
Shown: 38.4 °C
